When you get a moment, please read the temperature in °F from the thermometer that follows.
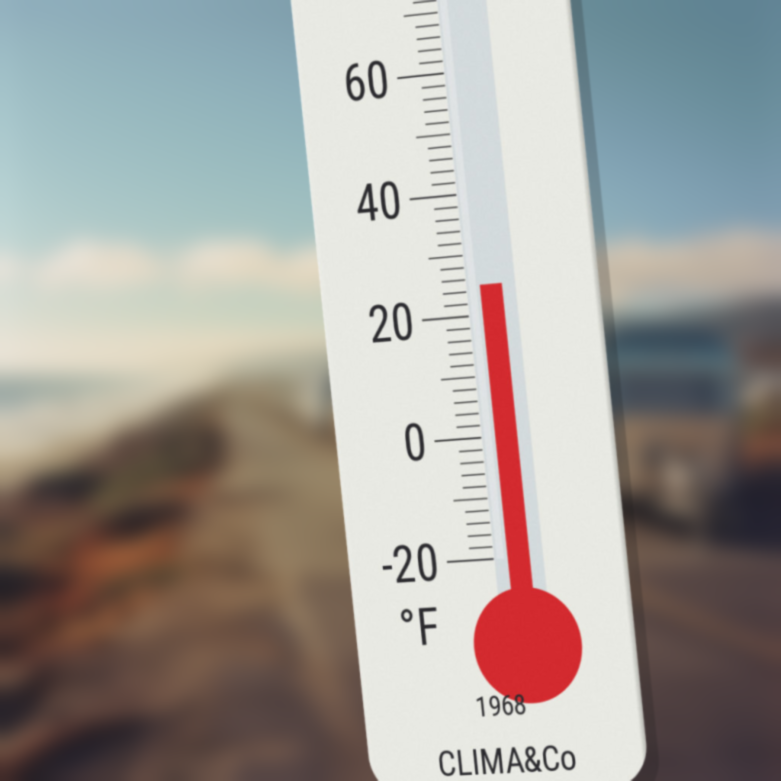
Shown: 25 °F
